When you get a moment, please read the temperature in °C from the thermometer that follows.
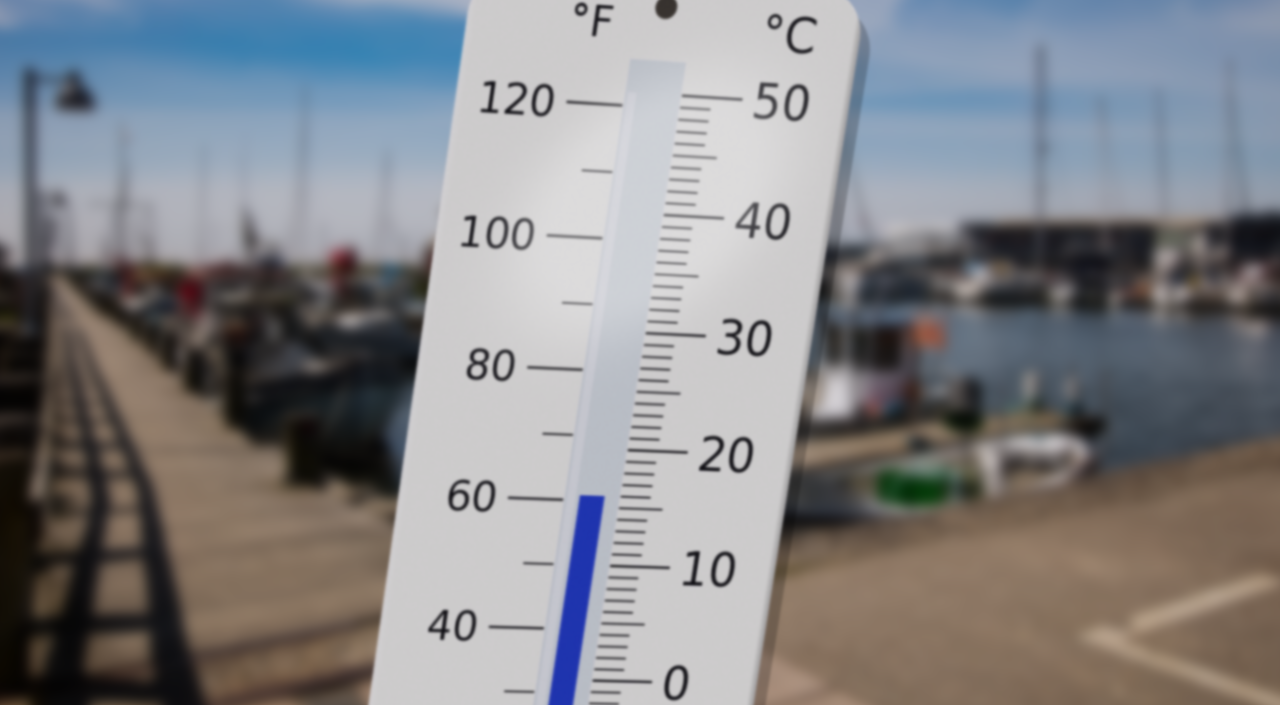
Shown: 16 °C
